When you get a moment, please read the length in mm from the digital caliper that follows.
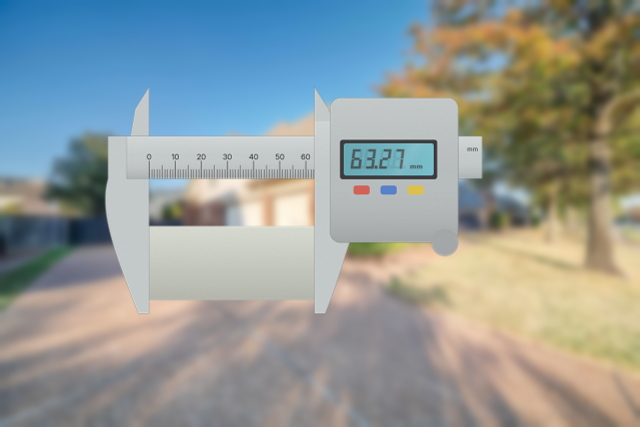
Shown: 63.27 mm
